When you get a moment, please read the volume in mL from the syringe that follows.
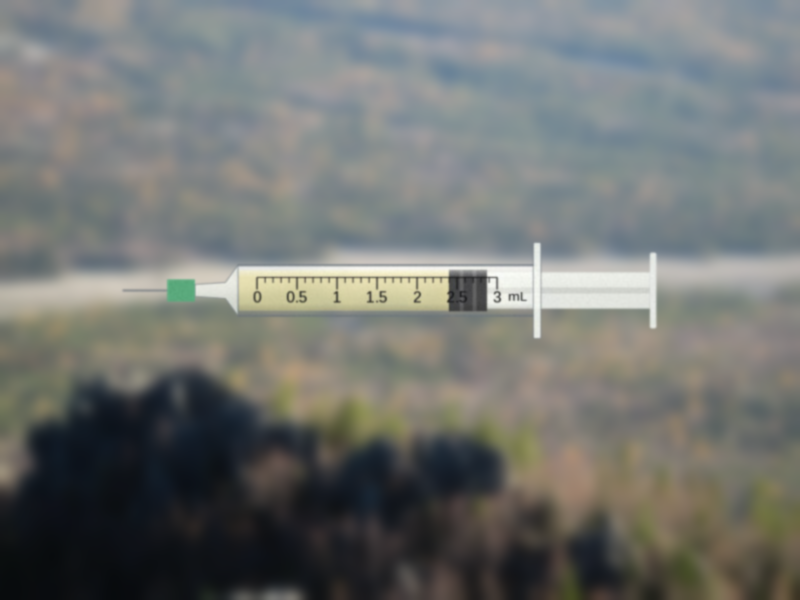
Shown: 2.4 mL
